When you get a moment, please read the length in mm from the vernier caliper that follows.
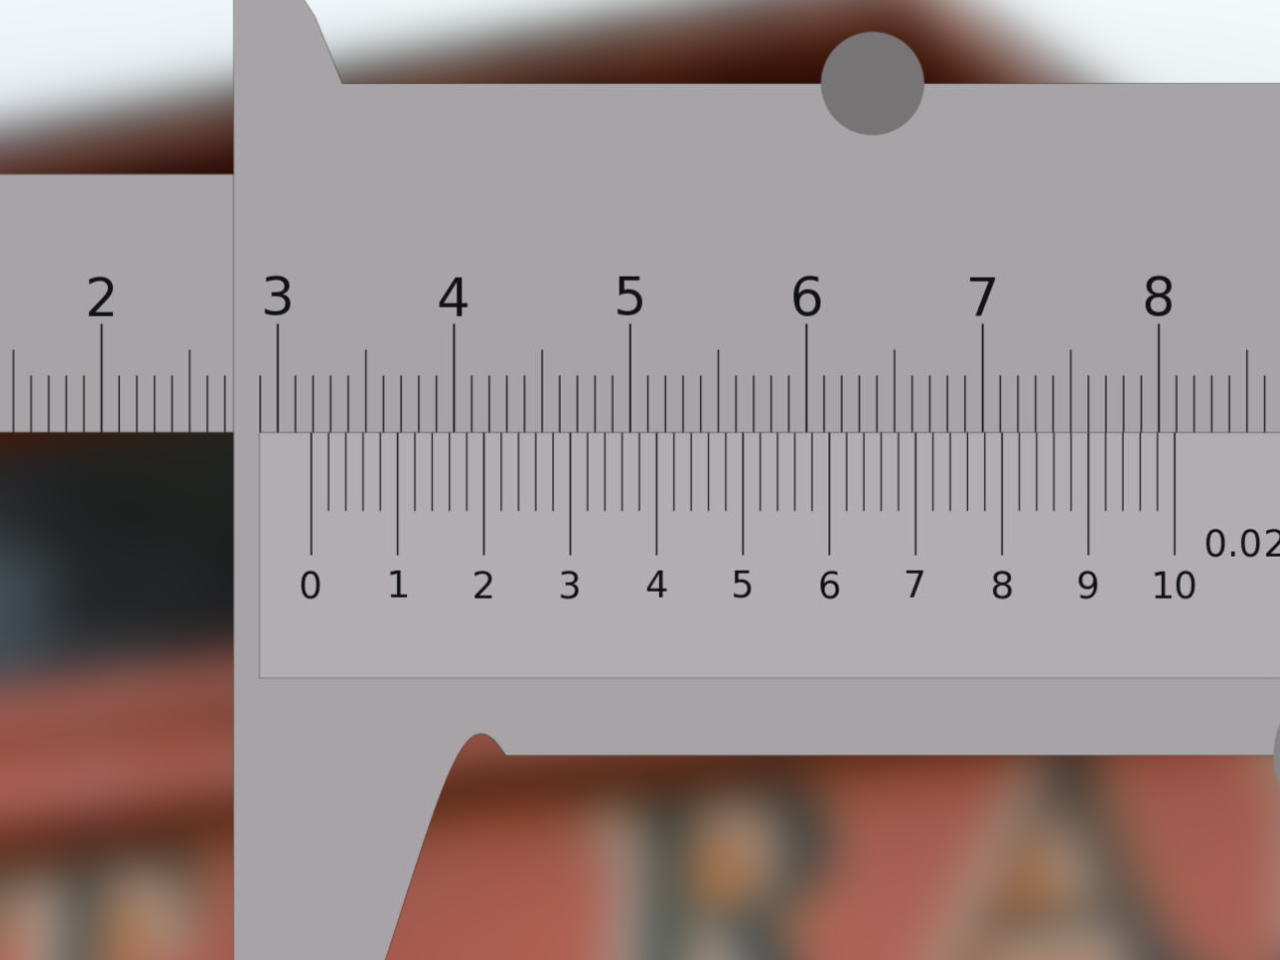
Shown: 31.9 mm
